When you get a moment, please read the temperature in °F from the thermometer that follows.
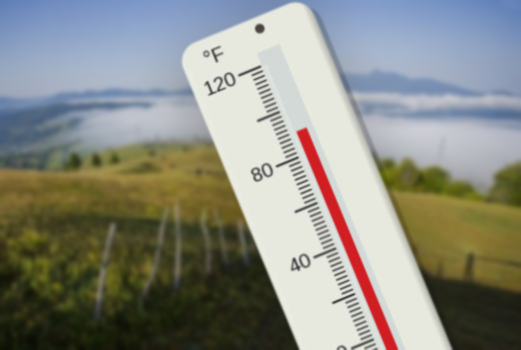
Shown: 90 °F
